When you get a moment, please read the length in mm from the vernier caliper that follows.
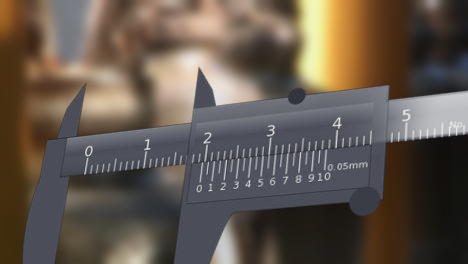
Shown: 19.6 mm
